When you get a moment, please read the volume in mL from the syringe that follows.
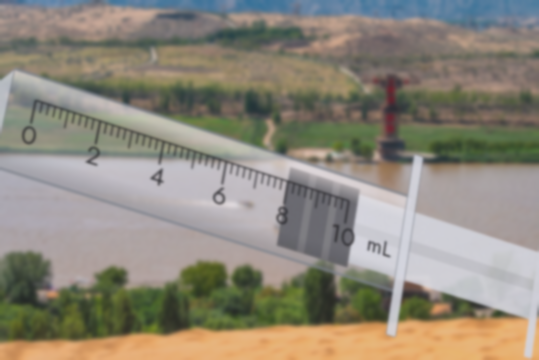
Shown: 8 mL
